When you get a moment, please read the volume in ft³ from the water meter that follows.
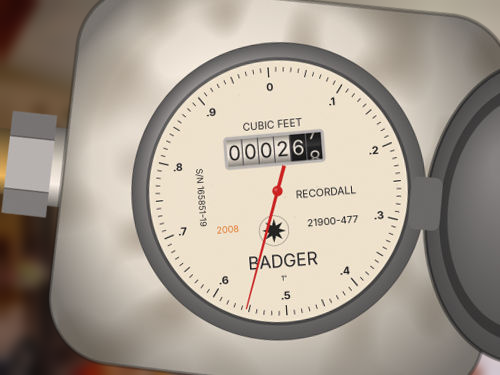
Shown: 267.55 ft³
